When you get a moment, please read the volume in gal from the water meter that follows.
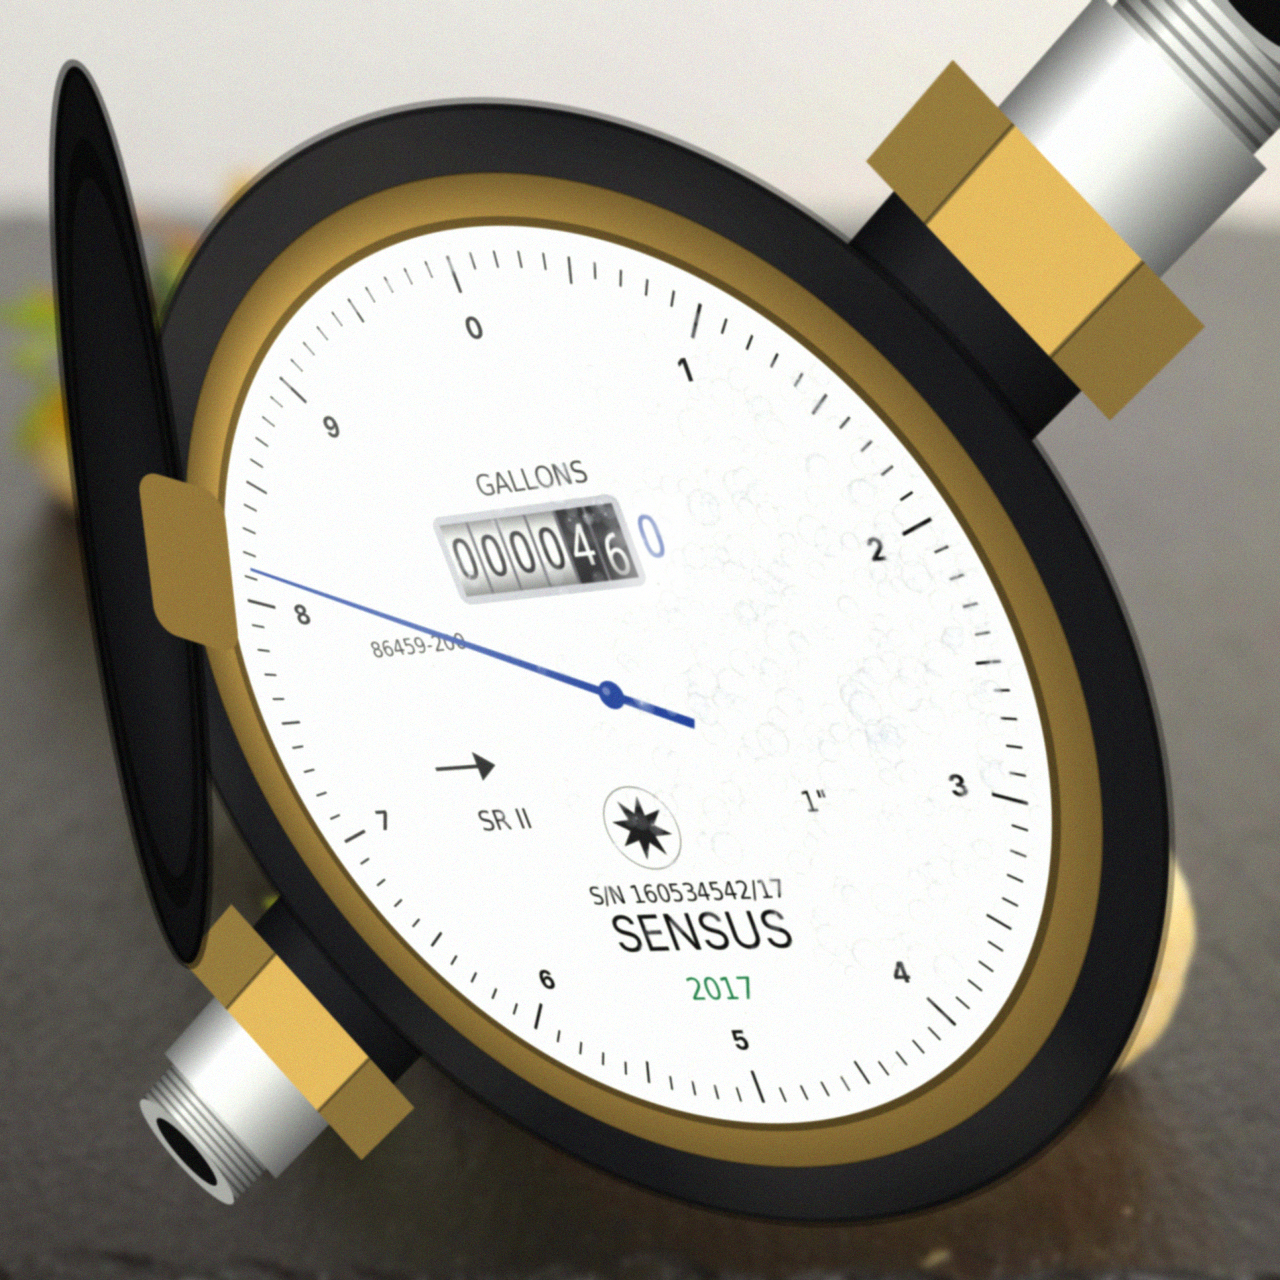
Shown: 458.1 gal
